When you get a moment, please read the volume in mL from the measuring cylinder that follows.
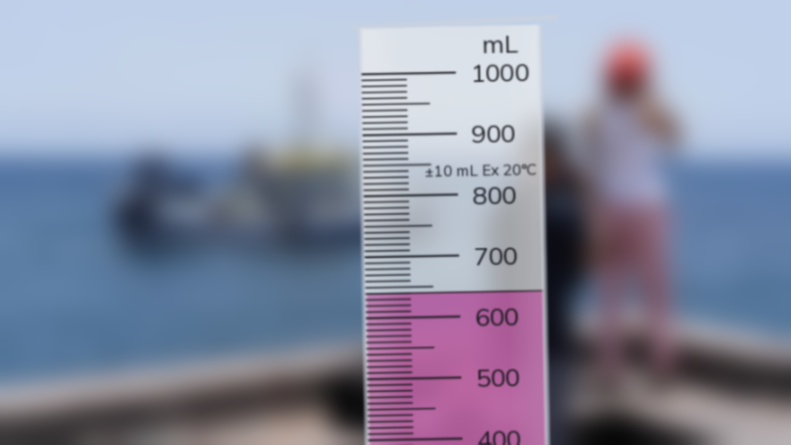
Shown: 640 mL
